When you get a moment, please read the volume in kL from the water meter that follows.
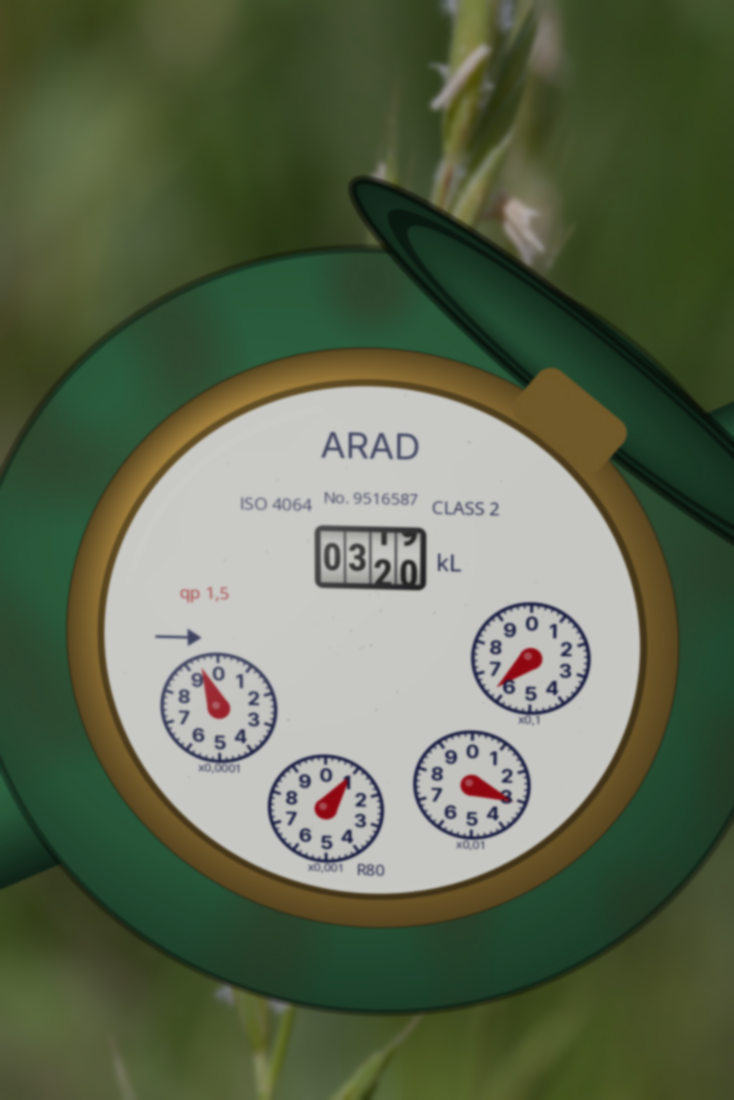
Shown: 319.6309 kL
